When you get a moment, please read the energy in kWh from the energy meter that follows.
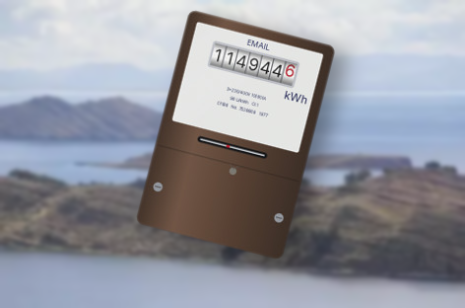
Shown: 114944.6 kWh
